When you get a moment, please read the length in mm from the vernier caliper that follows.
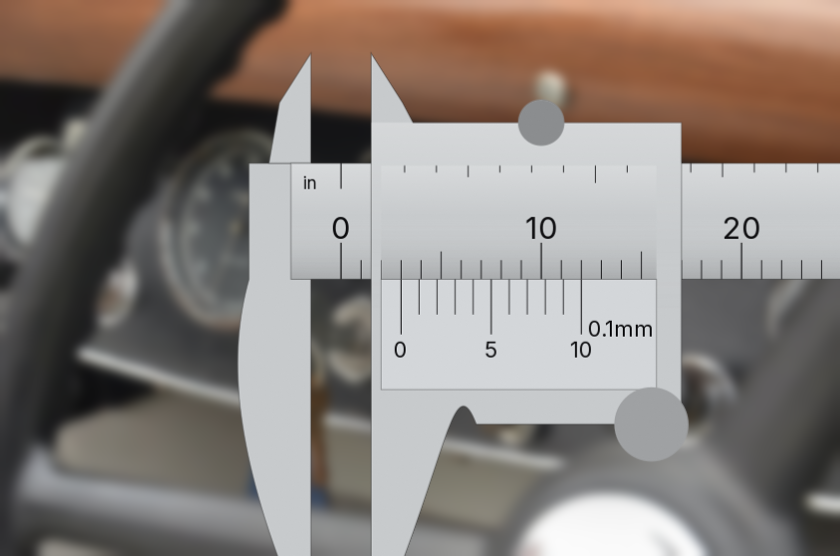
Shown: 3.0 mm
